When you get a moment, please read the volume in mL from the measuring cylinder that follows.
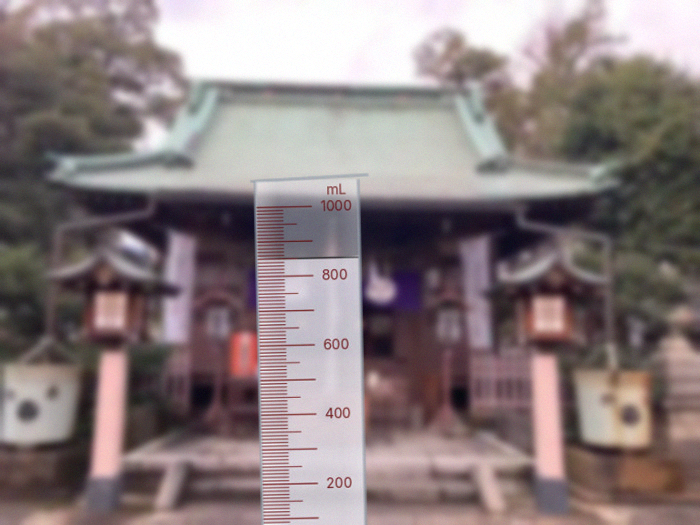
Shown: 850 mL
